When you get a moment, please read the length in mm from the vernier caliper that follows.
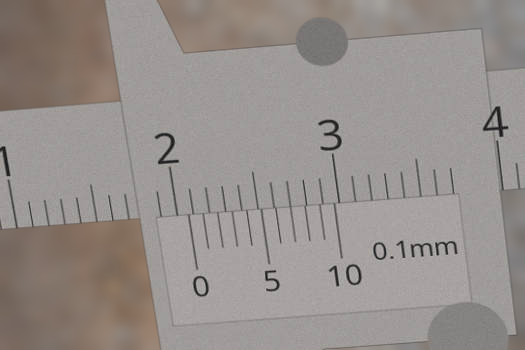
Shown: 20.7 mm
